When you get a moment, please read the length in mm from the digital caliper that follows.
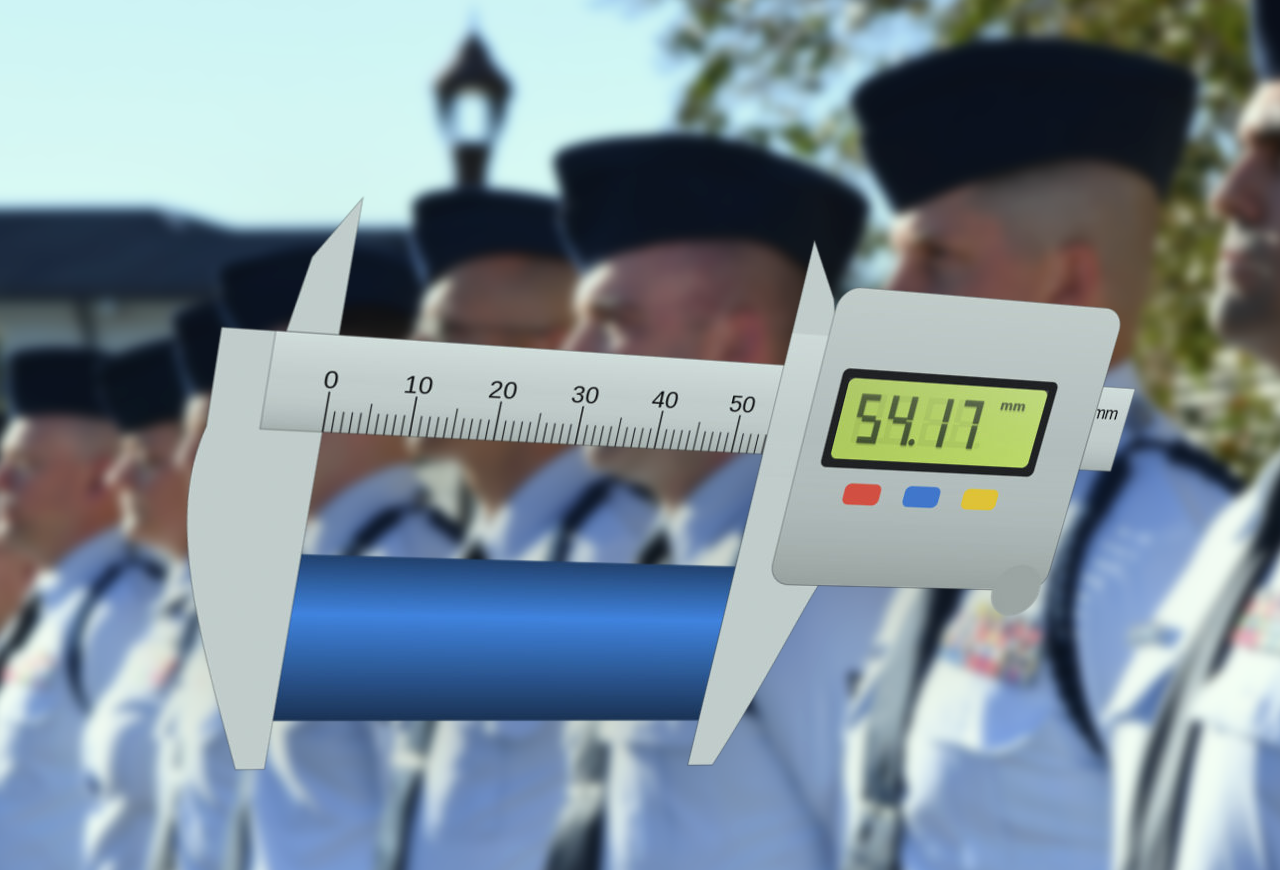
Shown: 54.17 mm
